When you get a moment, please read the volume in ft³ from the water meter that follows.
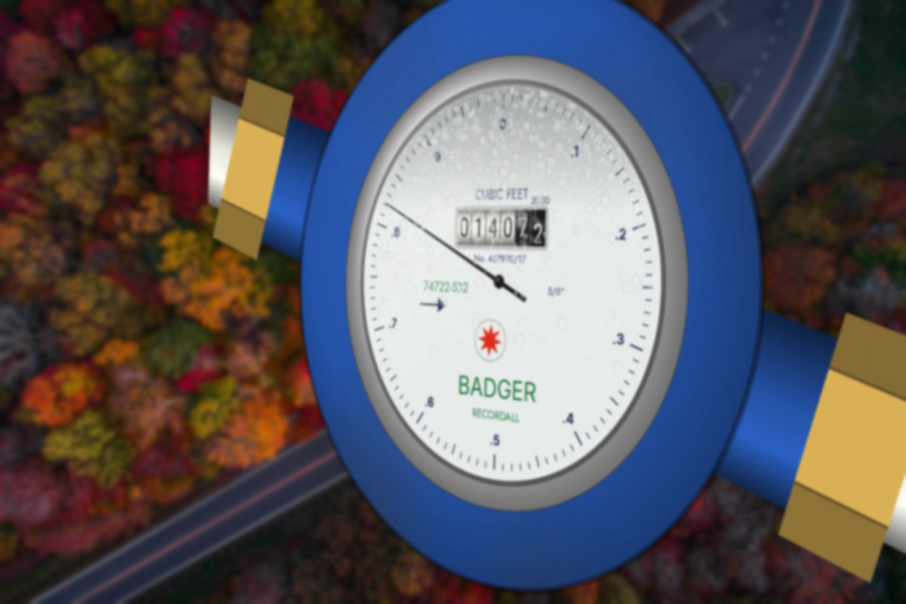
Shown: 14071.82 ft³
